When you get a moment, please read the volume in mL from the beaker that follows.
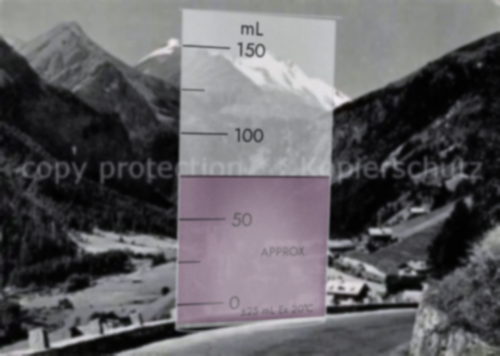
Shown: 75 mL
